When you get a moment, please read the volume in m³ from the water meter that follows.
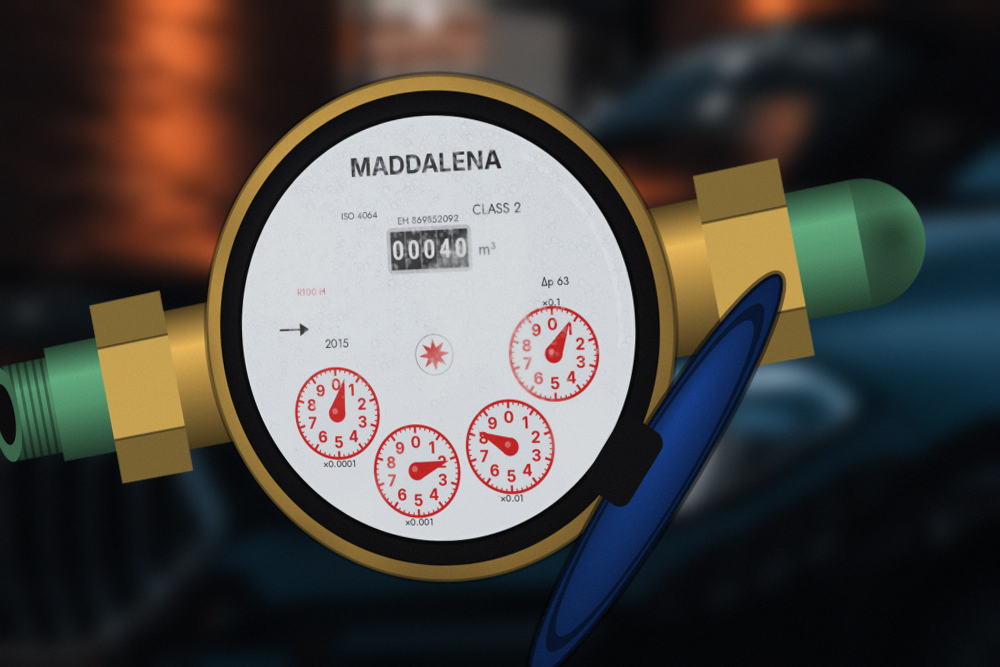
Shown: 40.0820 m³
